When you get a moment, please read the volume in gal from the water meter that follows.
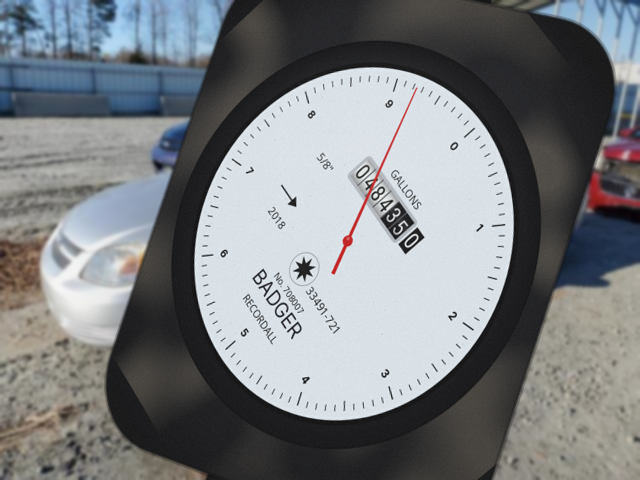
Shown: 484349.2 gal
